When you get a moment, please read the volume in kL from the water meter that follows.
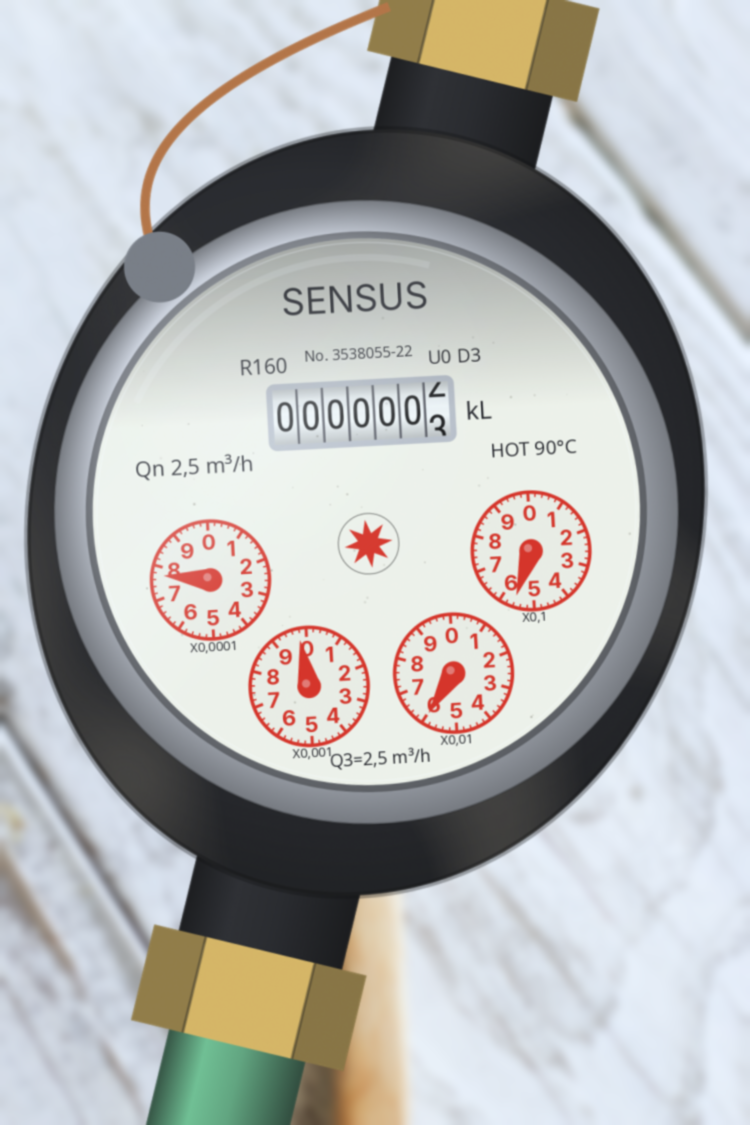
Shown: 2.5597 kL
